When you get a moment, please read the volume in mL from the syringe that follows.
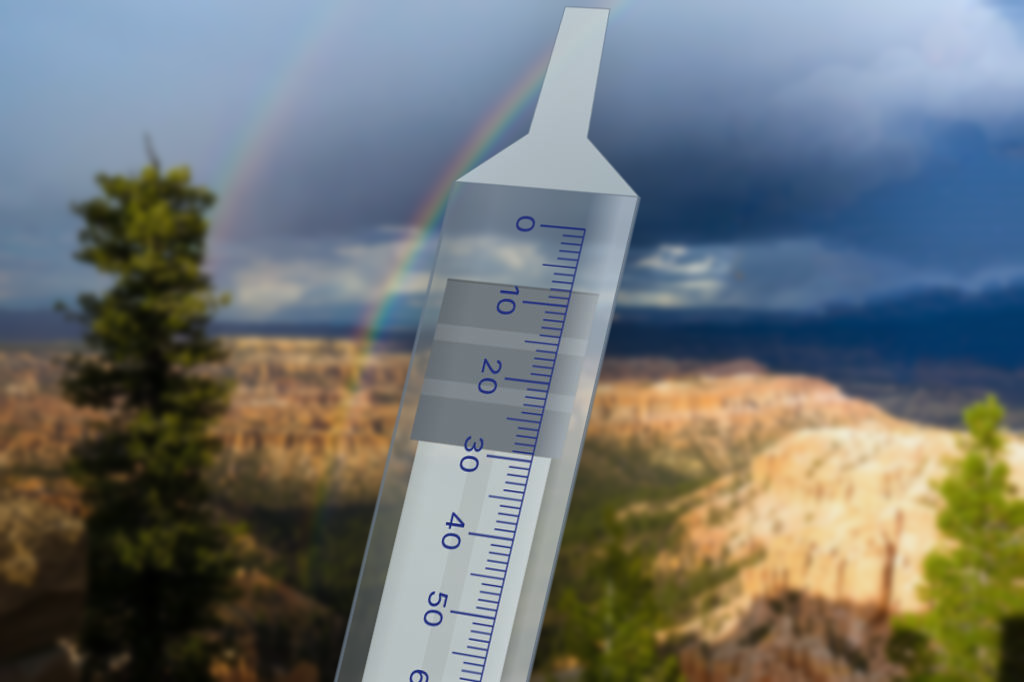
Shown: 8 mL
